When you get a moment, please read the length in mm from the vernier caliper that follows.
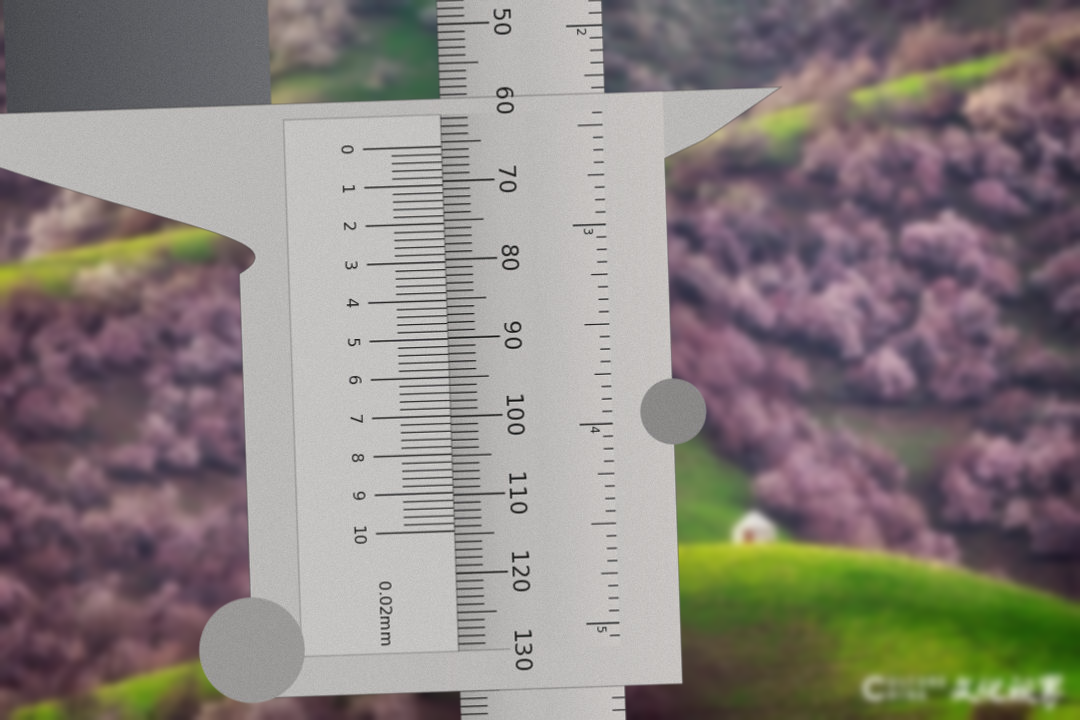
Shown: 65.6 mm
